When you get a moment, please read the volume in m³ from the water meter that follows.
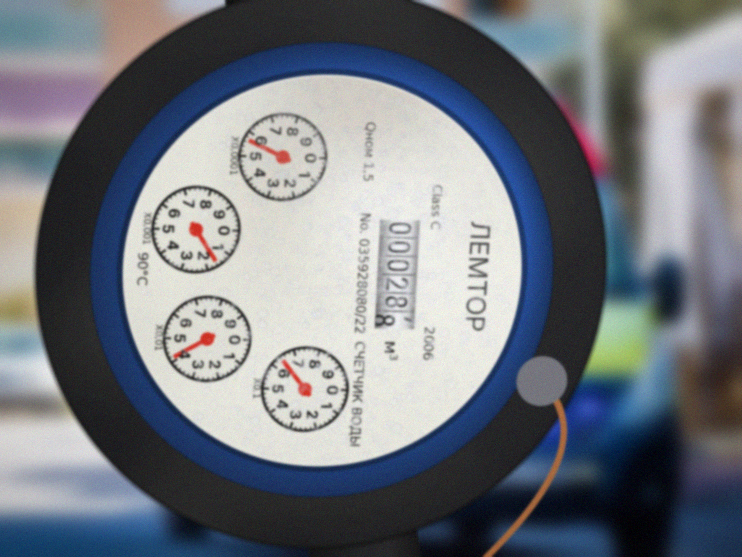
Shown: 287.6415 m³
